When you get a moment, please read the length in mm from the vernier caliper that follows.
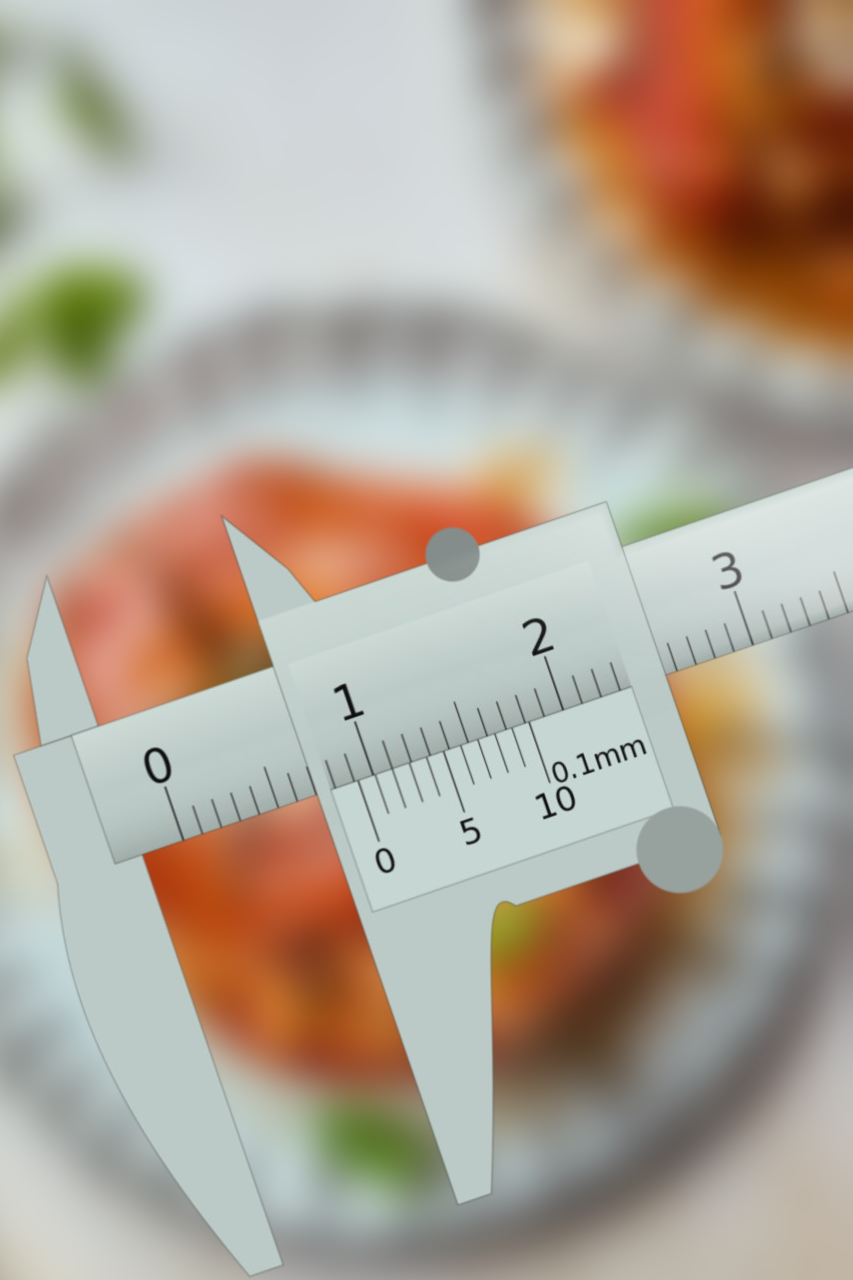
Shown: 9.2 mm
